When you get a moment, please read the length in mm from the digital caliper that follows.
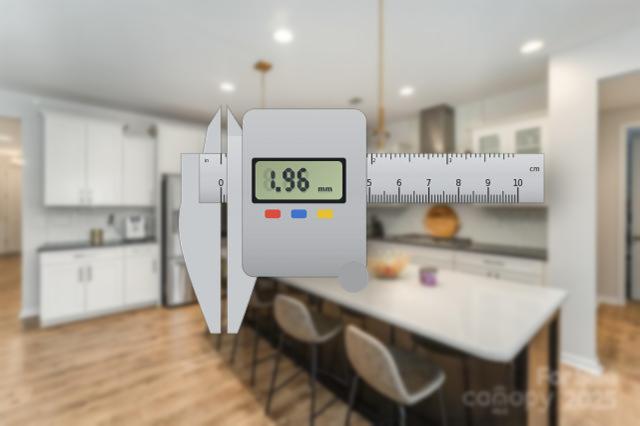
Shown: 1.96 mm
